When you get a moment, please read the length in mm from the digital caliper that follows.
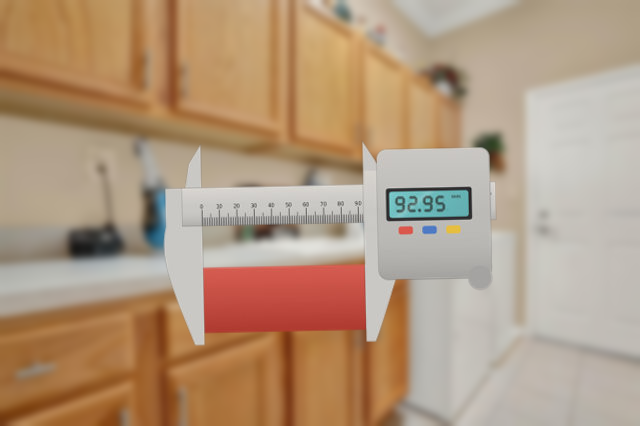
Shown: 92.95 mm
